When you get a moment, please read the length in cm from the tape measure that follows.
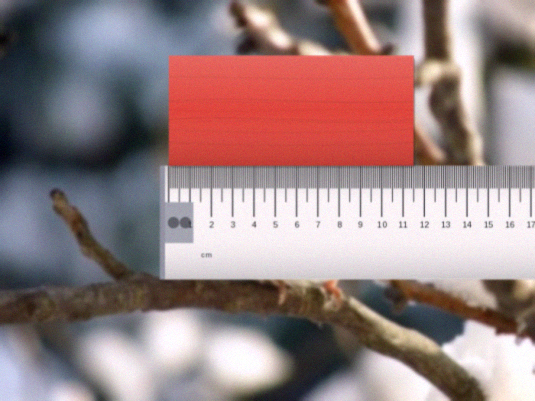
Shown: 11.5 cm
